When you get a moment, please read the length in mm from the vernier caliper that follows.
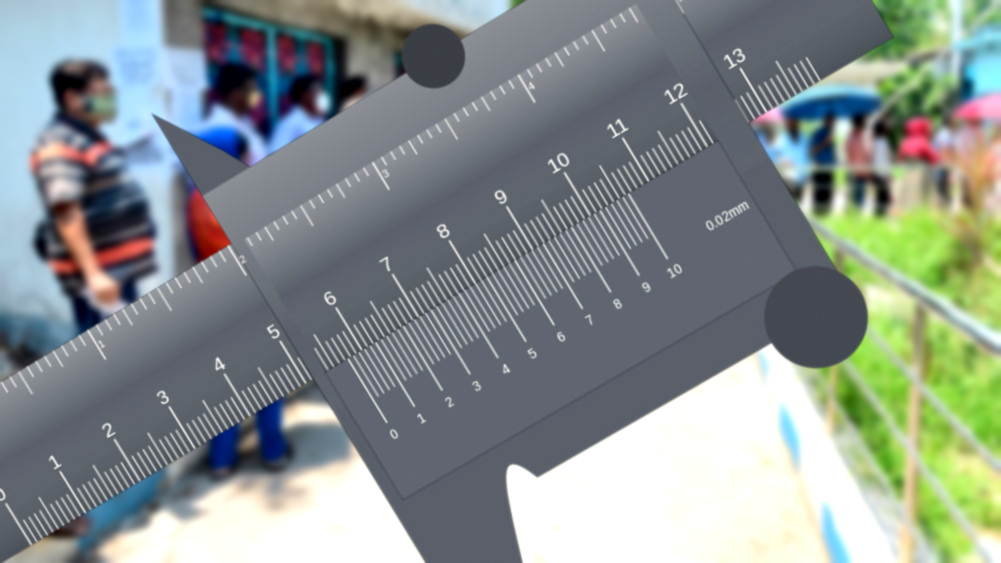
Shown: 57.5 mm
